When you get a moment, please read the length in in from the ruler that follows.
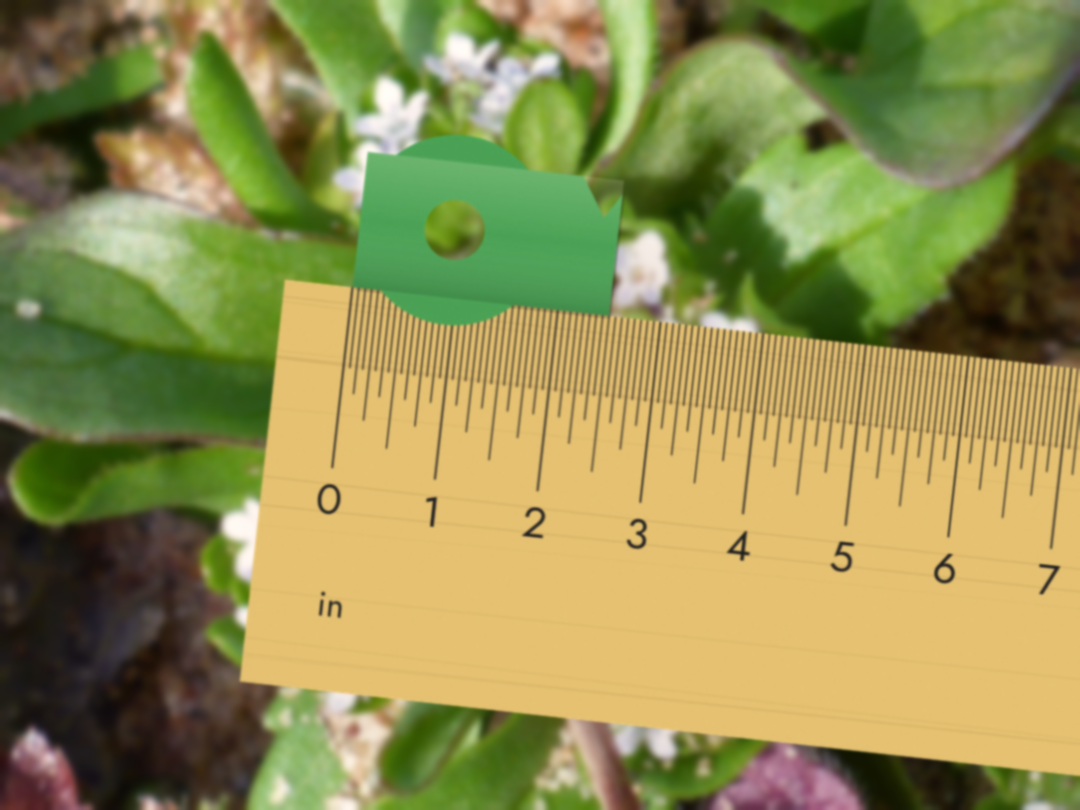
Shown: 2.5 in
